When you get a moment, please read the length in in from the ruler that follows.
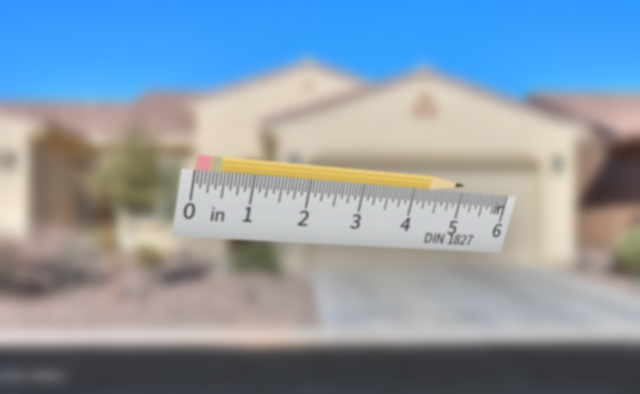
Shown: 5 in
